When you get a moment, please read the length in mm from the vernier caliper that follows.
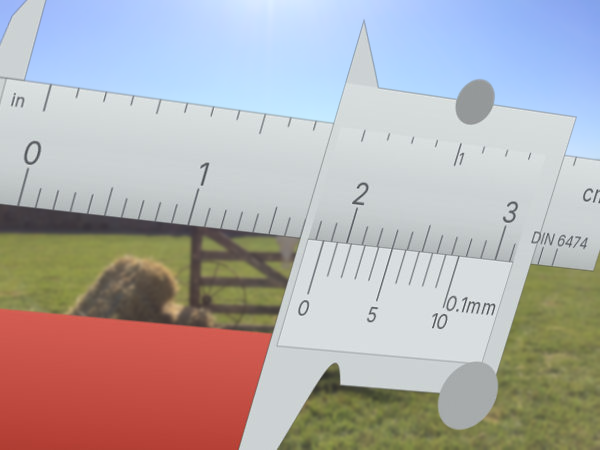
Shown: 18.5 mm
